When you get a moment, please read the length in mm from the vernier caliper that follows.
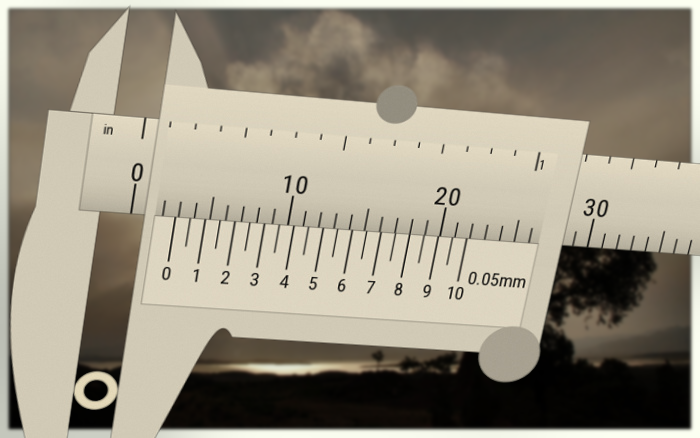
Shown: 2.8 mm
